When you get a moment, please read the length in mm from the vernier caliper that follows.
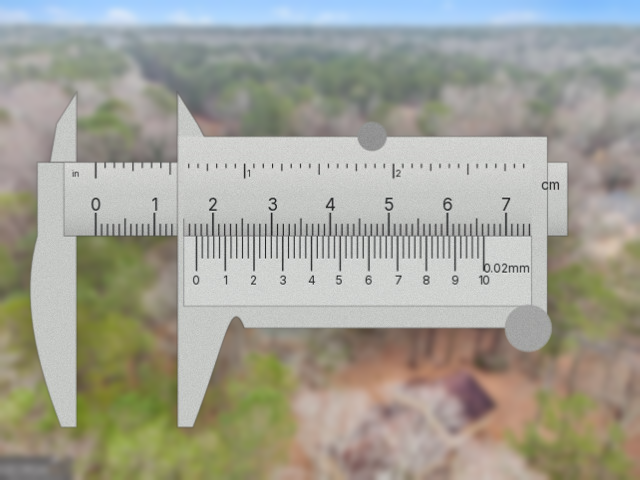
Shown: 17.2 mm
